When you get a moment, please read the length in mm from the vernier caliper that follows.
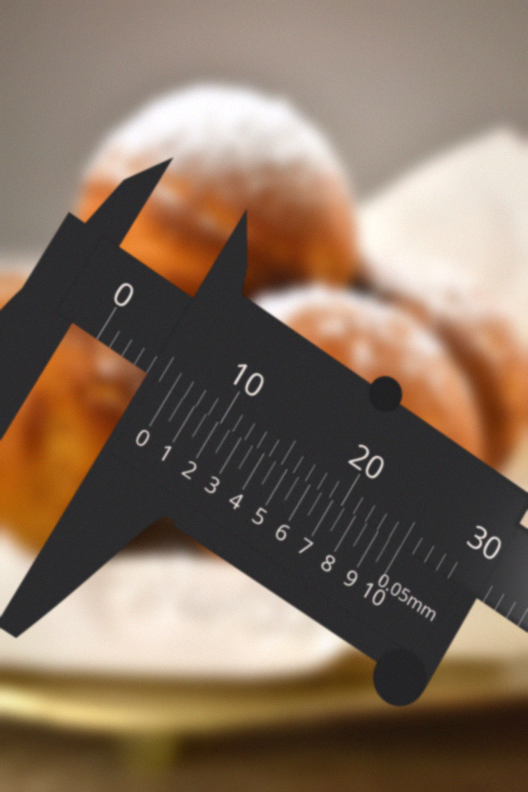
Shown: 6.0 mm
